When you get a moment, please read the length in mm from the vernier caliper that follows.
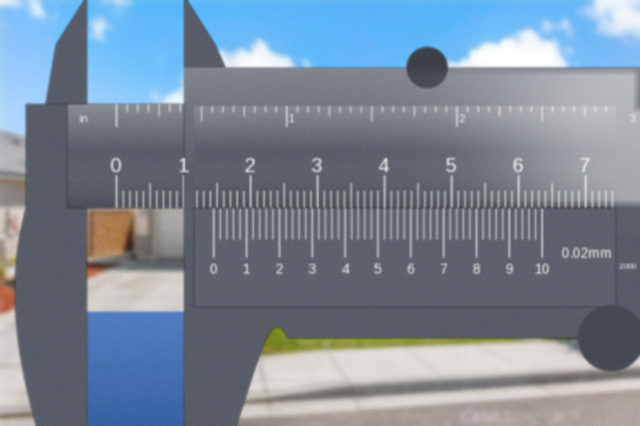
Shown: 14.5 mm
